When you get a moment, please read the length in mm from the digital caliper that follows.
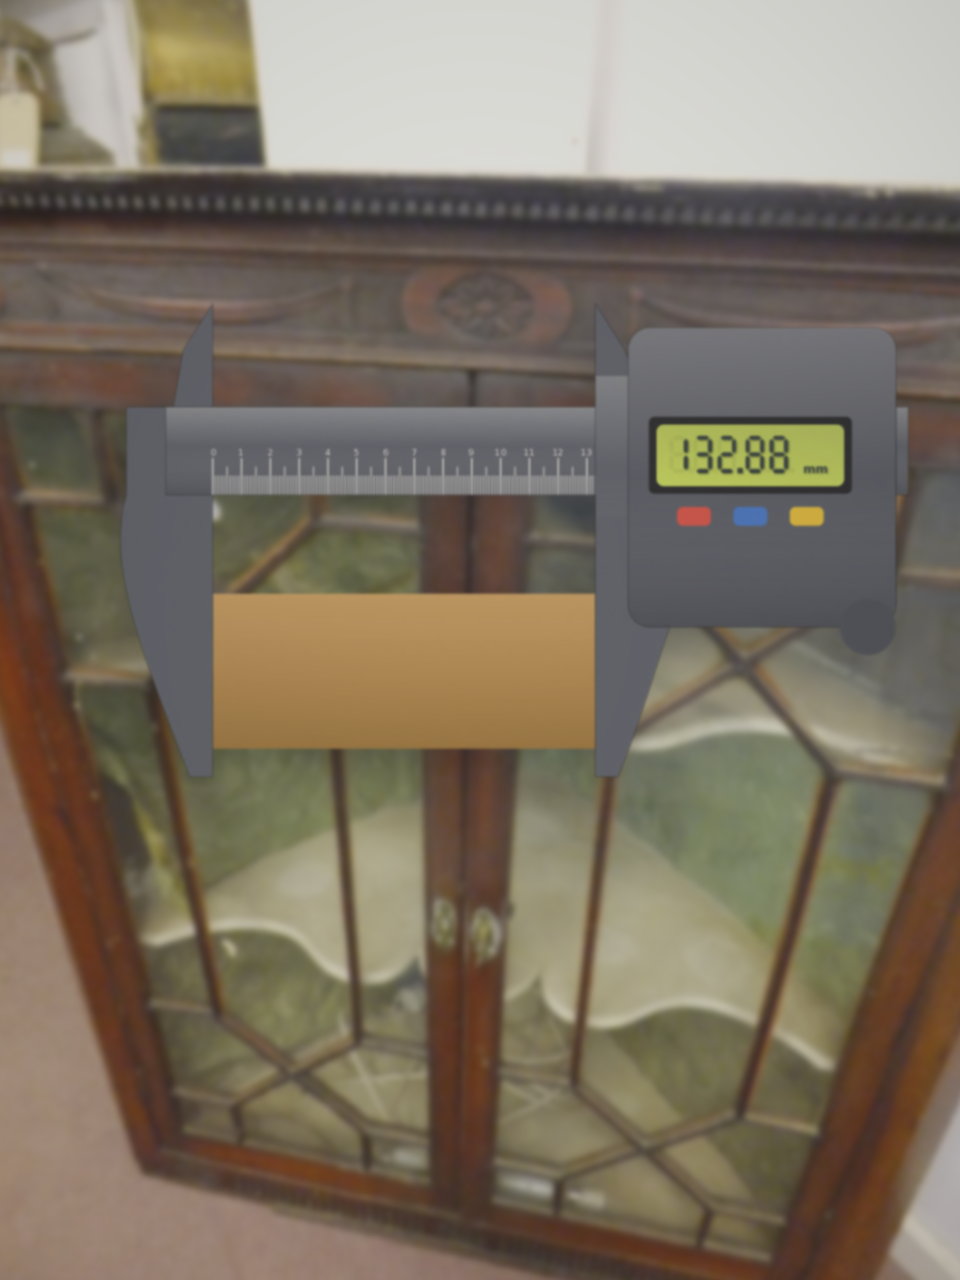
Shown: 132.88 mm
